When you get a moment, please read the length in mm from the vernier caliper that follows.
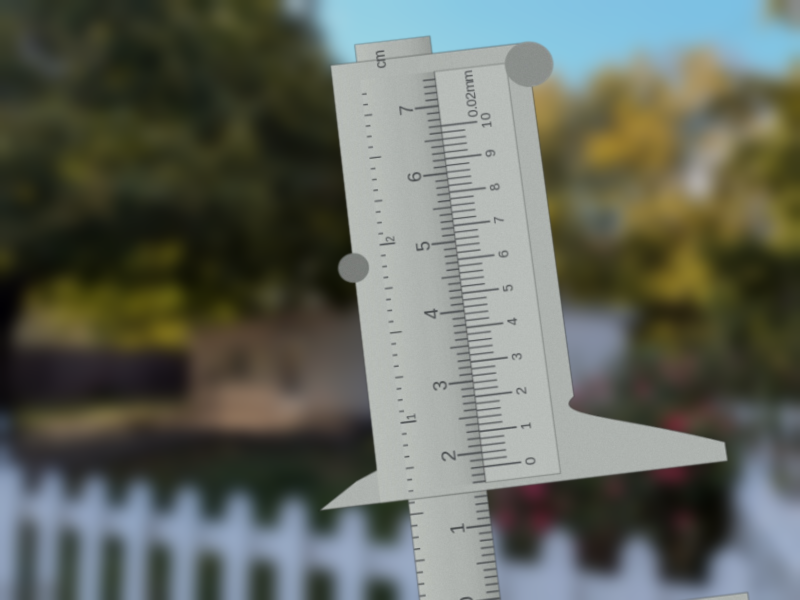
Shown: 18.0 mm
